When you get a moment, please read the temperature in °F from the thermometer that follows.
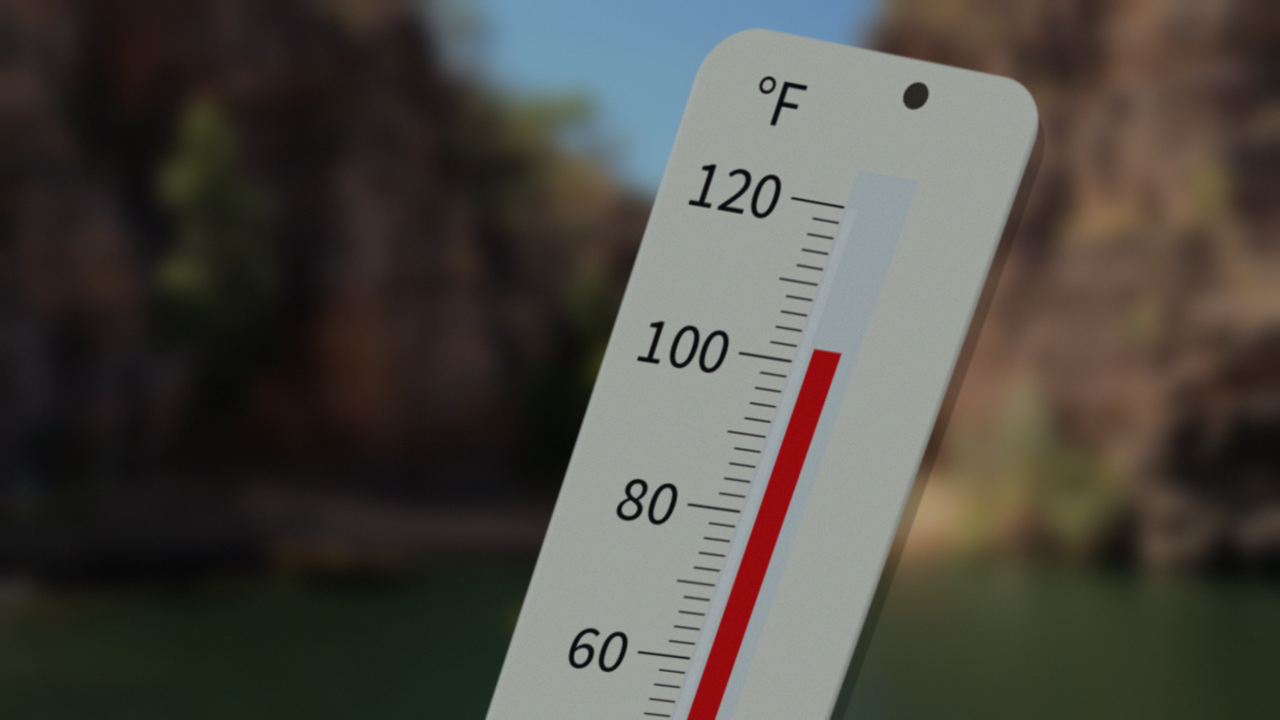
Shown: 102 °F
